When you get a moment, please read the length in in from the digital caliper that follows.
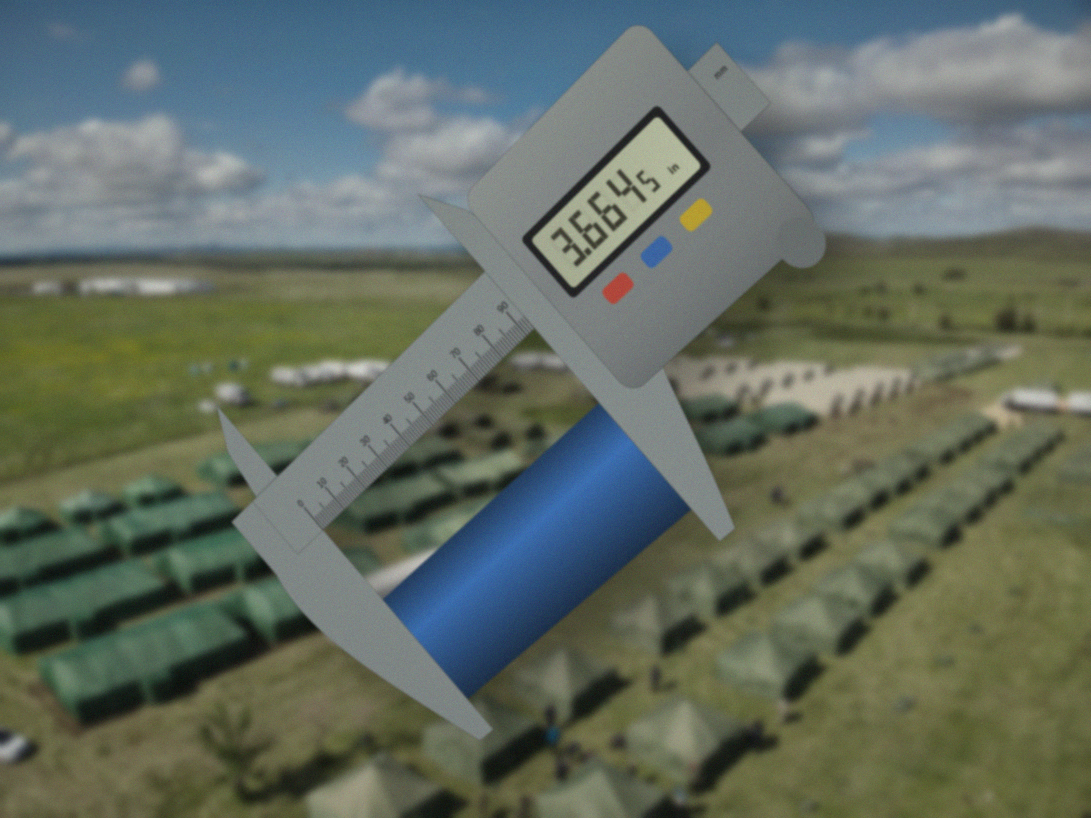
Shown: 3.6645 in
